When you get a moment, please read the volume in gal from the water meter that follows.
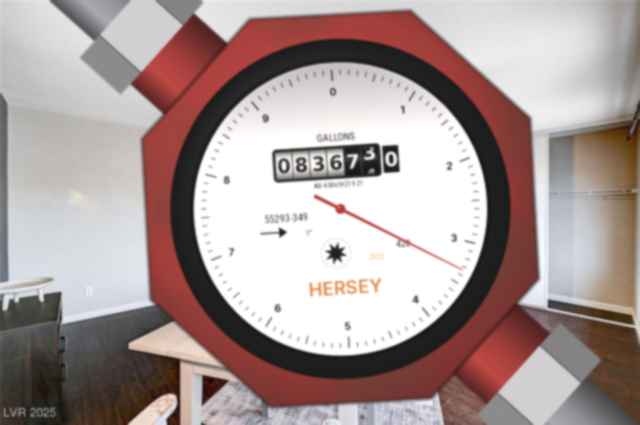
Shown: 836733.3 gal
